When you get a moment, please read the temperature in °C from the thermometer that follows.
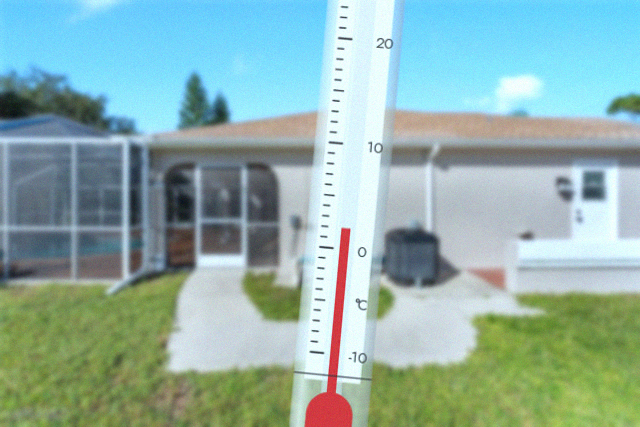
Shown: 2 °C
